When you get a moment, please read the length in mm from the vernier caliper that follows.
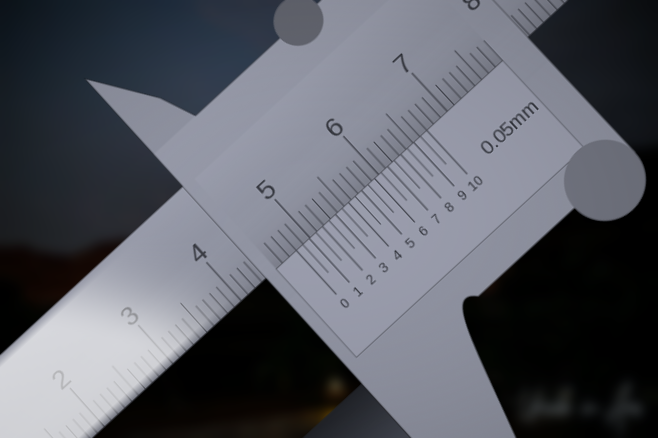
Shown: 48.0 mm
